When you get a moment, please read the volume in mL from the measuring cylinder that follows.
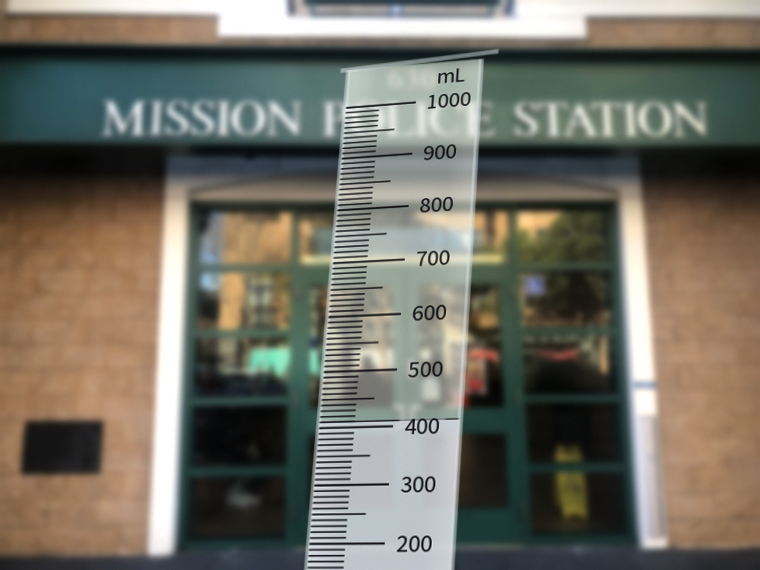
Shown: 410 mL
